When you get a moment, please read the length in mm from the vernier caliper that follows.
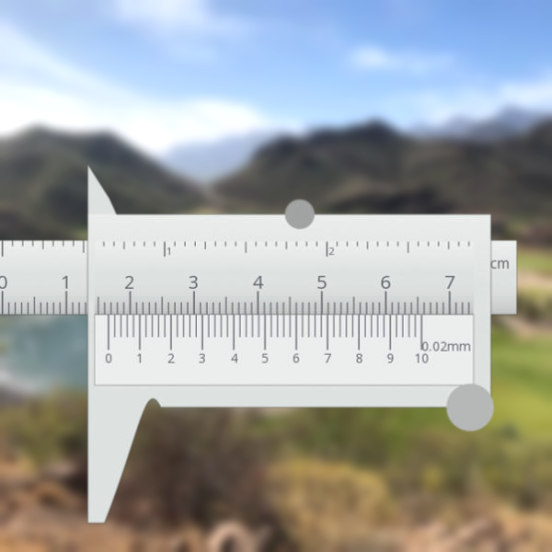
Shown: 16.6 mm
